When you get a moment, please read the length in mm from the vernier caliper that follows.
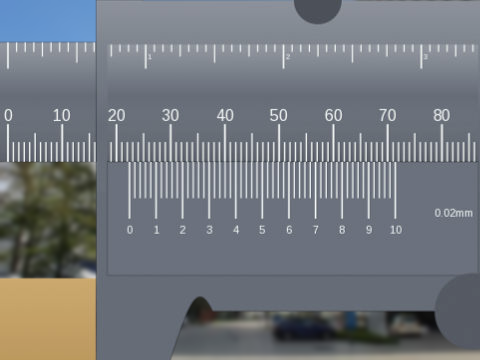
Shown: 22.4 mm
